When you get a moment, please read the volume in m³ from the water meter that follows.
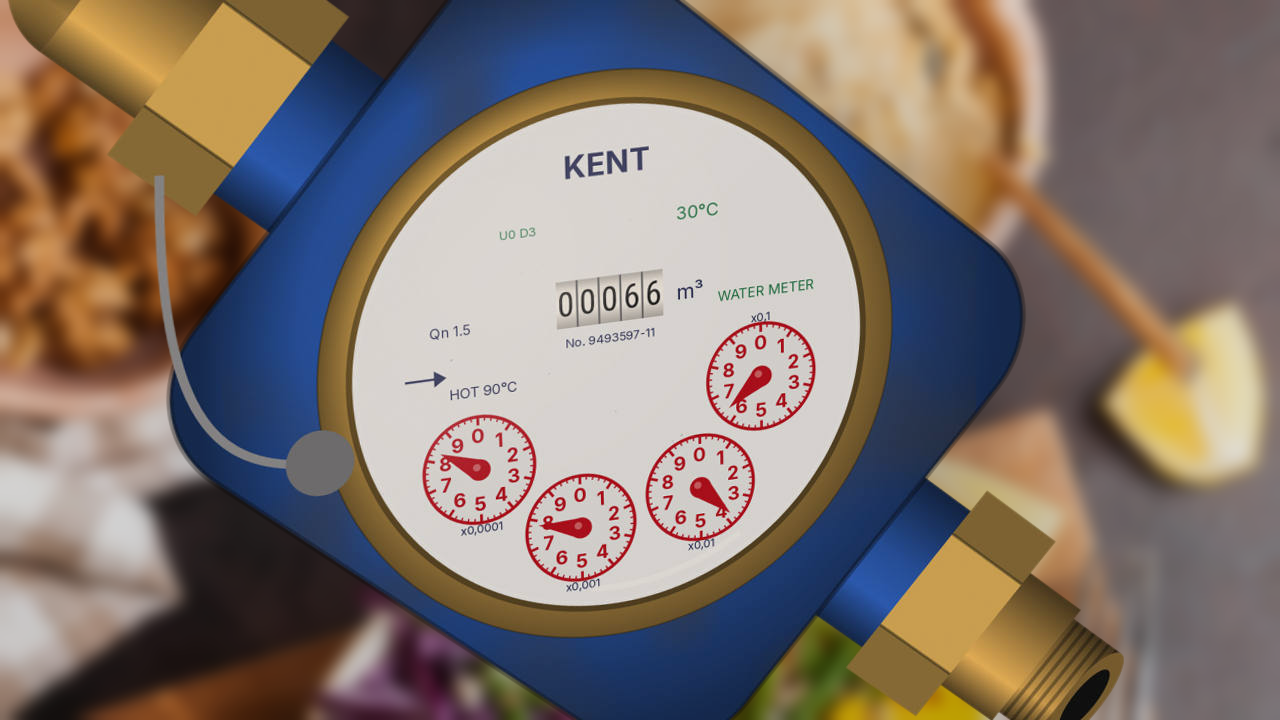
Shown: 66.6378 m³
